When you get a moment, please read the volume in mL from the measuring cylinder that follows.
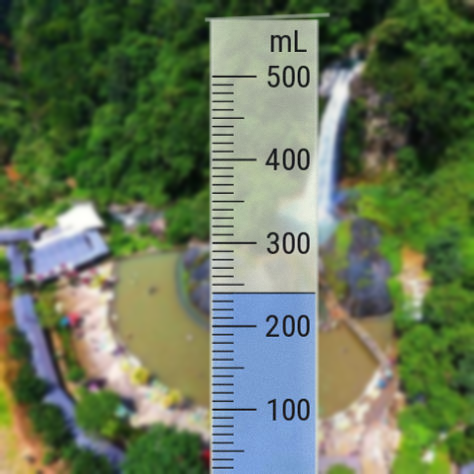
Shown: 240 mL
